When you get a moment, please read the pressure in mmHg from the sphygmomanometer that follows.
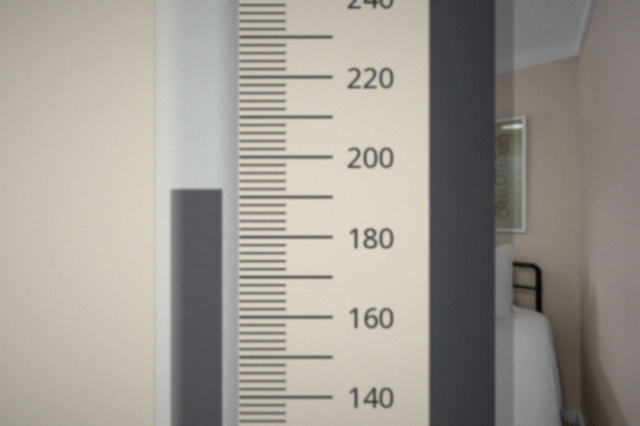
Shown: 192 mmHg
